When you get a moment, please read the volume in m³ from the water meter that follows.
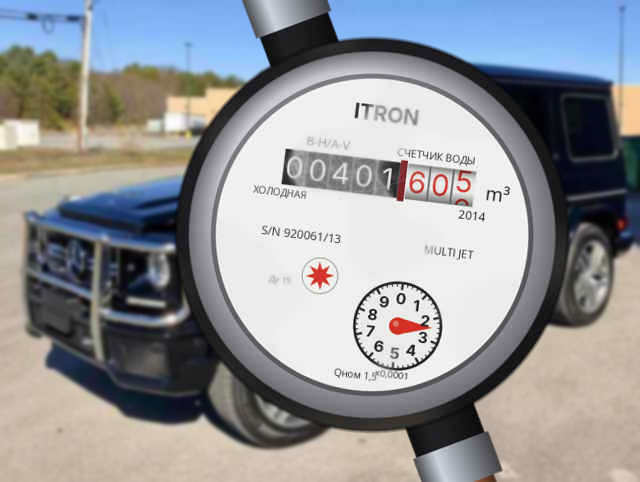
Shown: 401.6052 m³
